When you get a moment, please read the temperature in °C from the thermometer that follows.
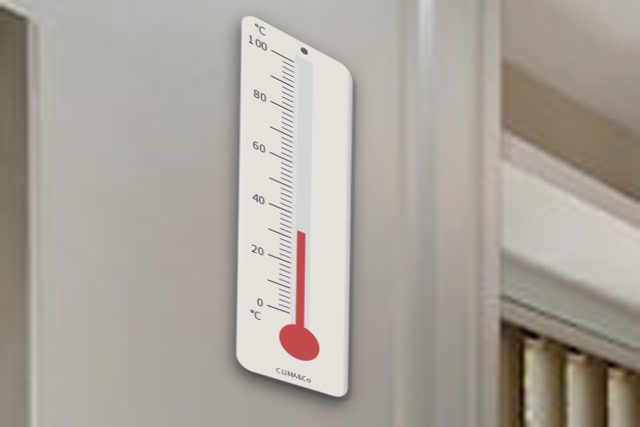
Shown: 34 °C
